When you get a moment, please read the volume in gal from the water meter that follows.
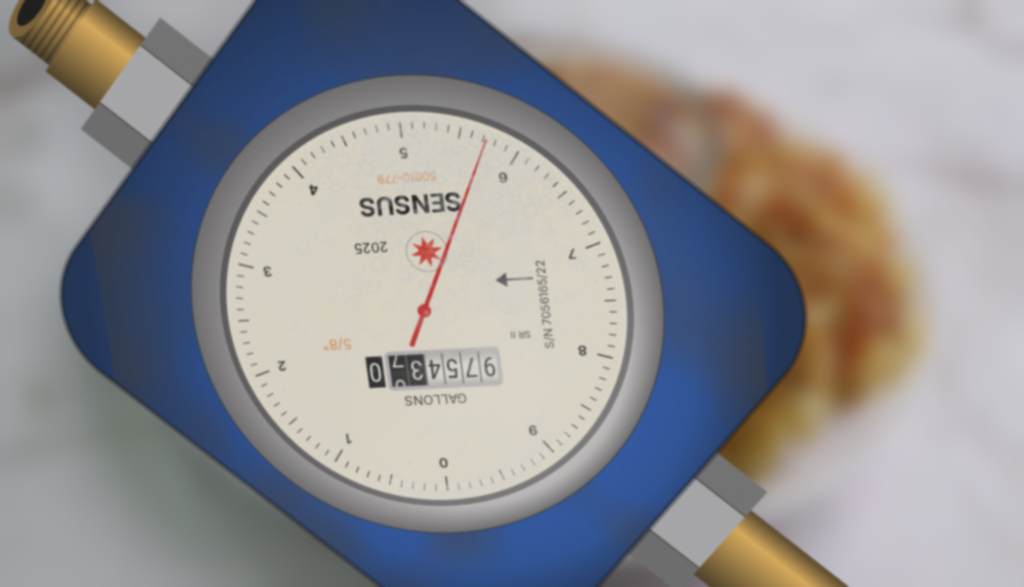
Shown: 9754365.7 gal
